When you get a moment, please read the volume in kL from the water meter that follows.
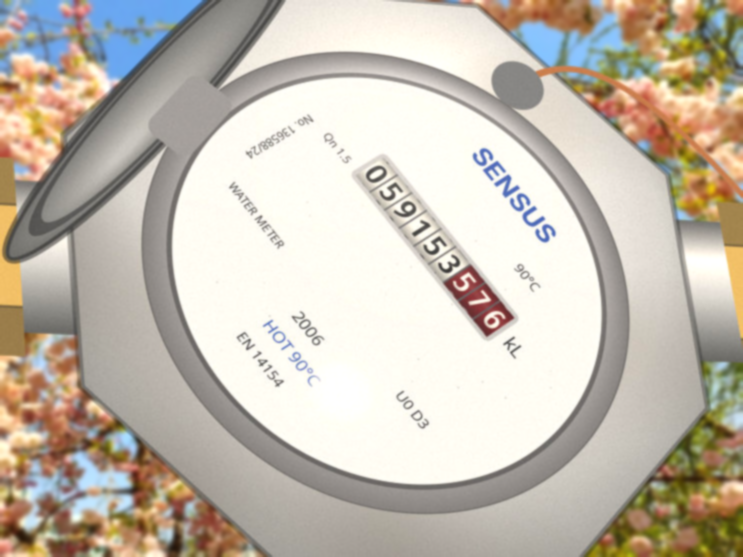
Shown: 59153.576 kL
